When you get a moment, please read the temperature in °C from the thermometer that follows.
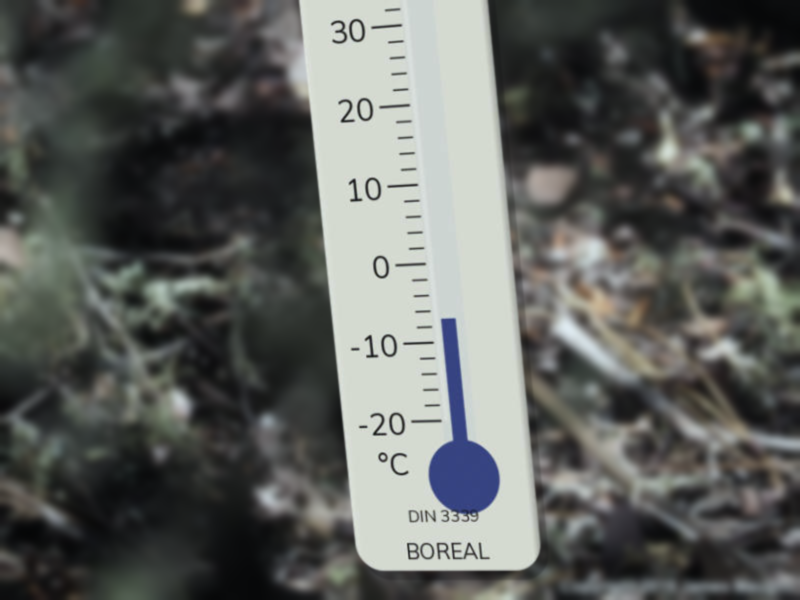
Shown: -7 °C
